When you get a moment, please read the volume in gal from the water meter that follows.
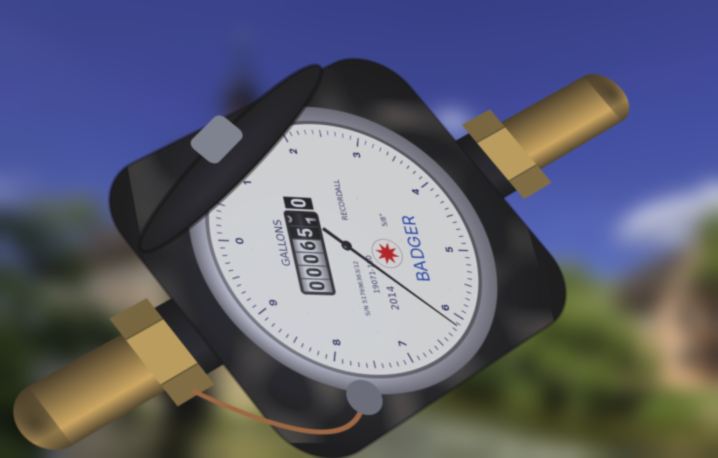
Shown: 6506.1 gal
